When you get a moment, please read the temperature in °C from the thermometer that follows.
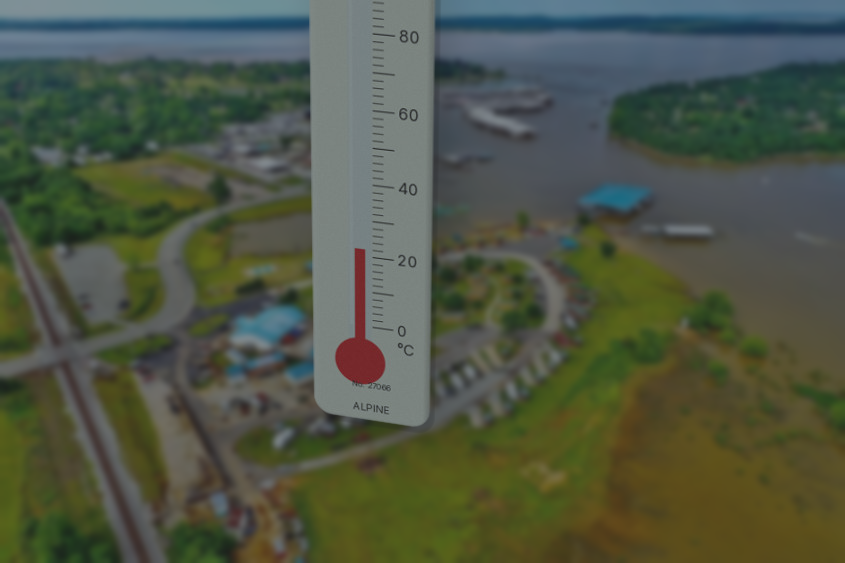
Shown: 22 °C
